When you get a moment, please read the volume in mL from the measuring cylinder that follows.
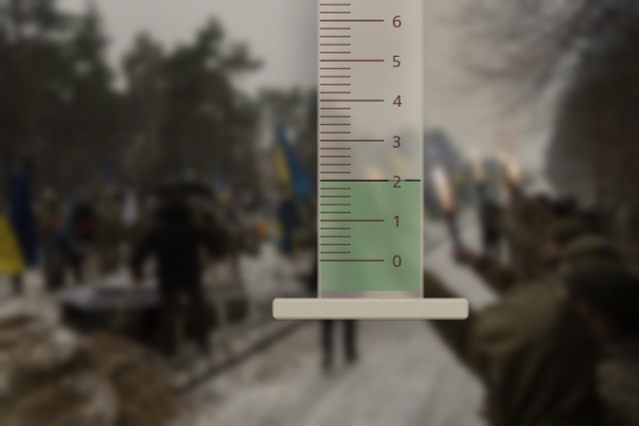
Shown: 2 mL
